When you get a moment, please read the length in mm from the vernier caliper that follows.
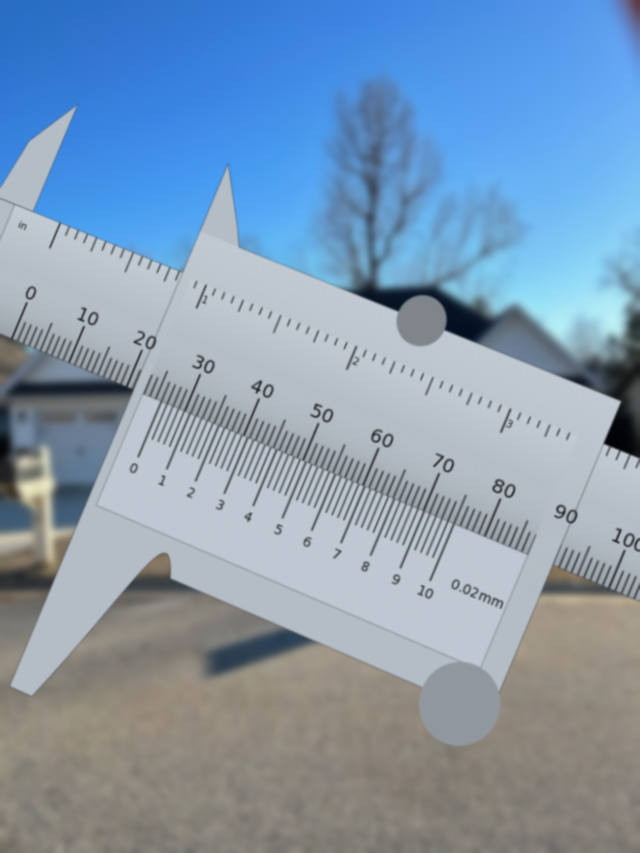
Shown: 26.0 mm
